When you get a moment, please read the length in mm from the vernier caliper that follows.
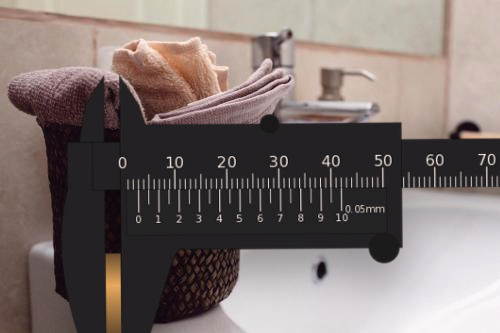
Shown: 3.0 mm
